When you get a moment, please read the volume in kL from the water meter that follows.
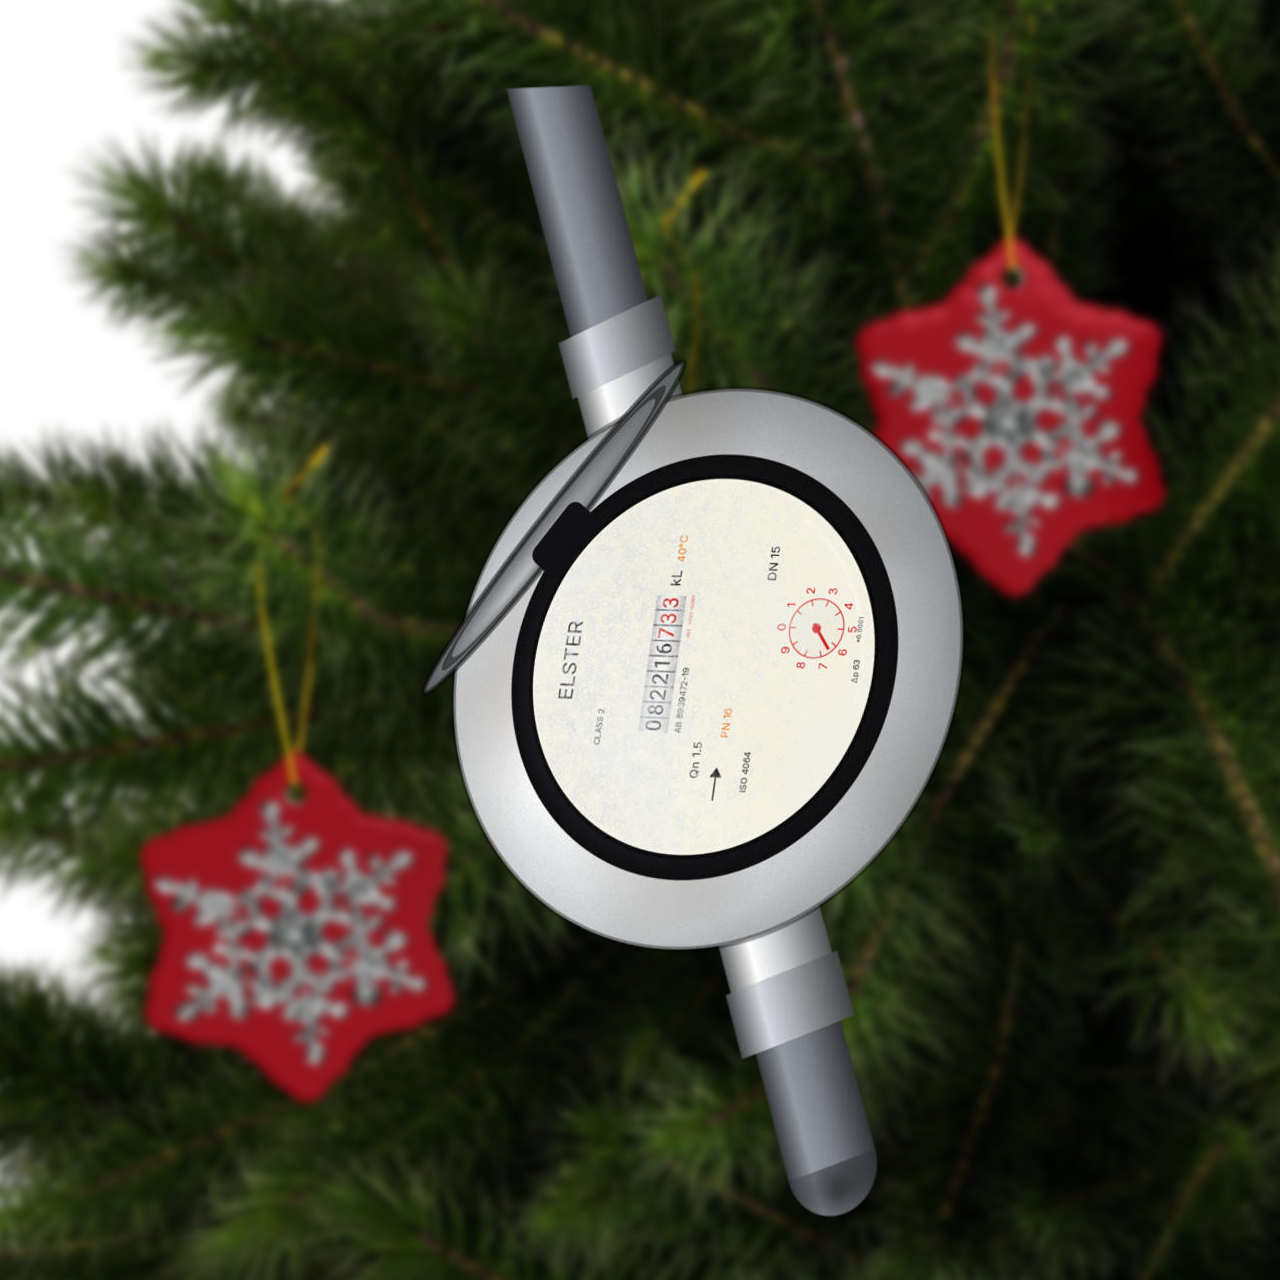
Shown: 82216.7336 kL
